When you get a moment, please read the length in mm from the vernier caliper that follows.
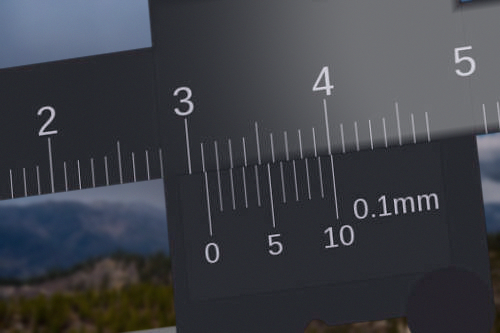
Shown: 31.1 mm
